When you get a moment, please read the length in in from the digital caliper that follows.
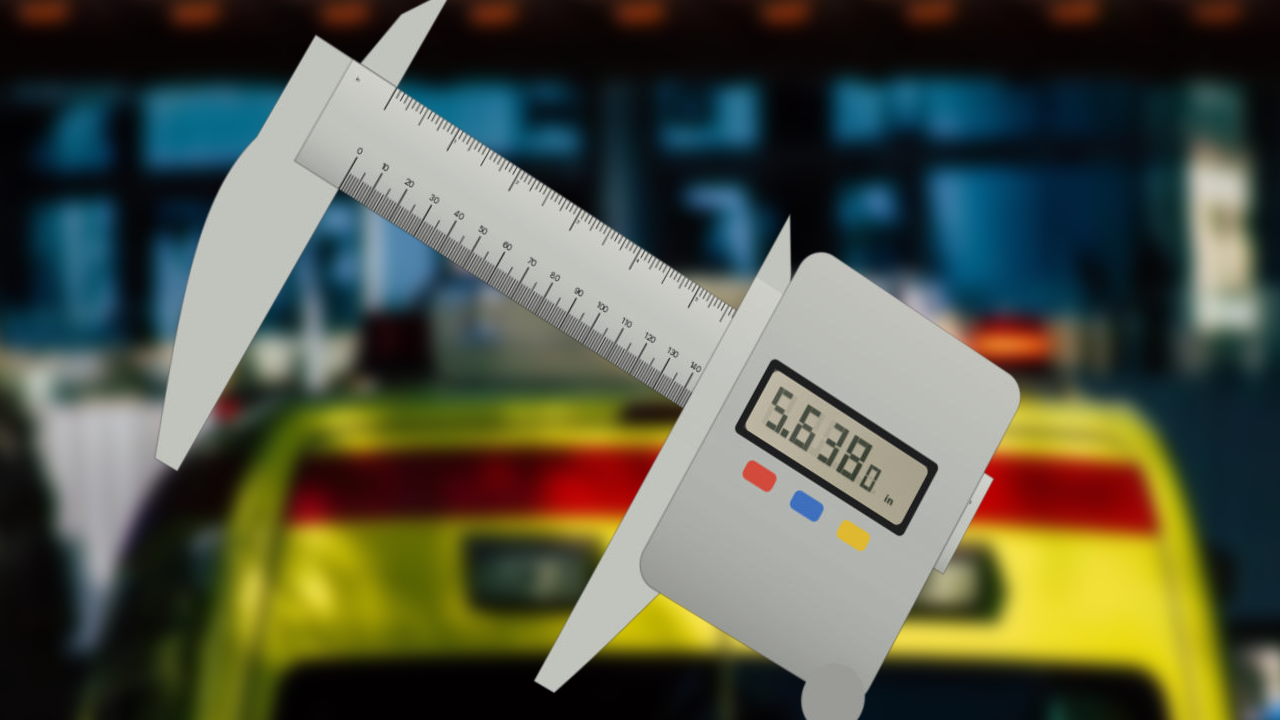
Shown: 5.6380 in
